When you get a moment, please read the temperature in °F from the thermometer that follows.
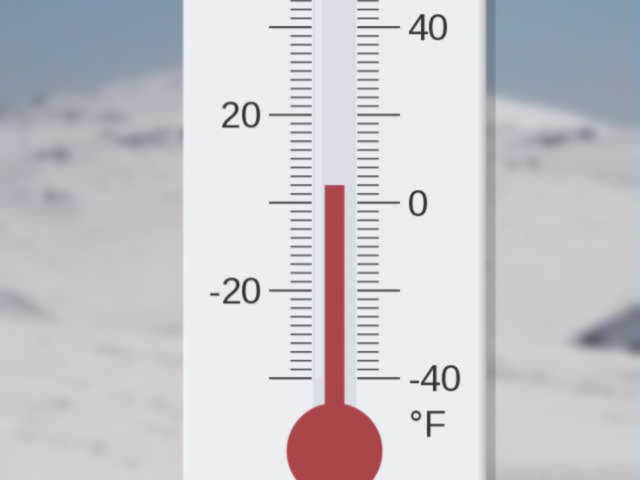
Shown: 4 °F
